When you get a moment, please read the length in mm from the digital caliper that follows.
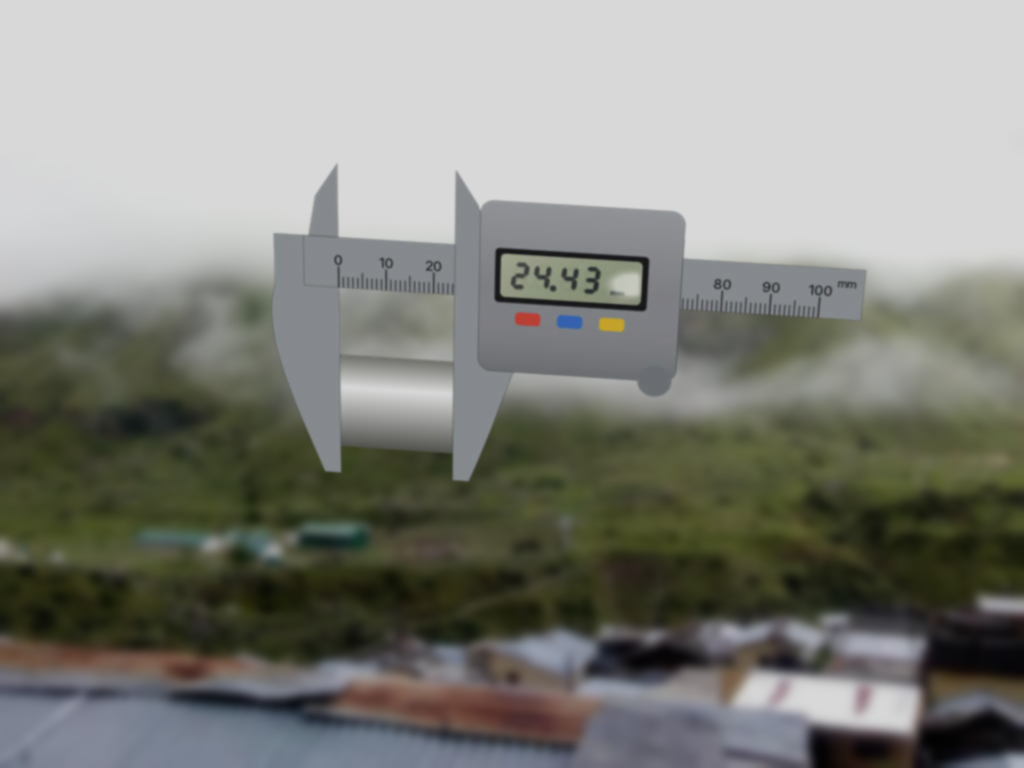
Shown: 24.43 mm
